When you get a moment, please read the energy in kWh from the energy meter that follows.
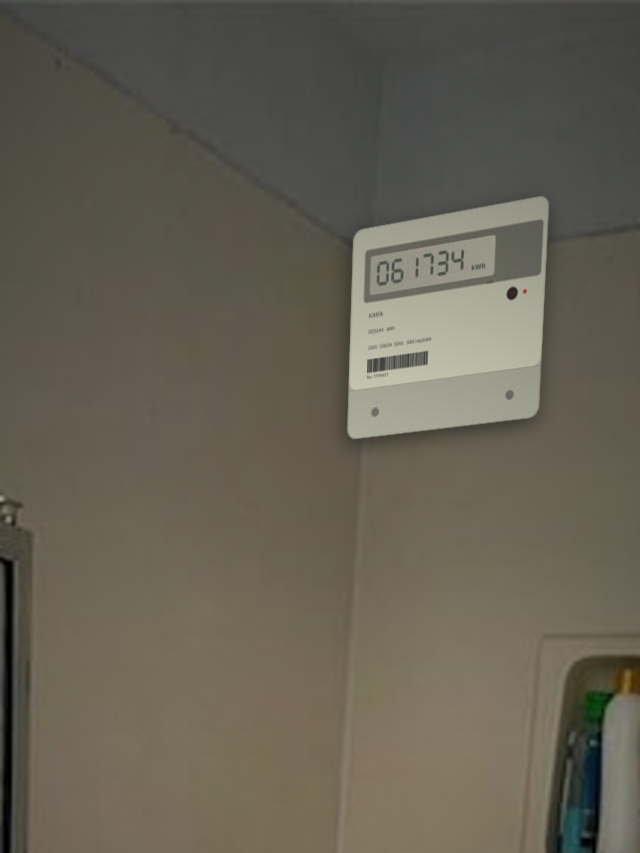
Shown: 61734 kWh
